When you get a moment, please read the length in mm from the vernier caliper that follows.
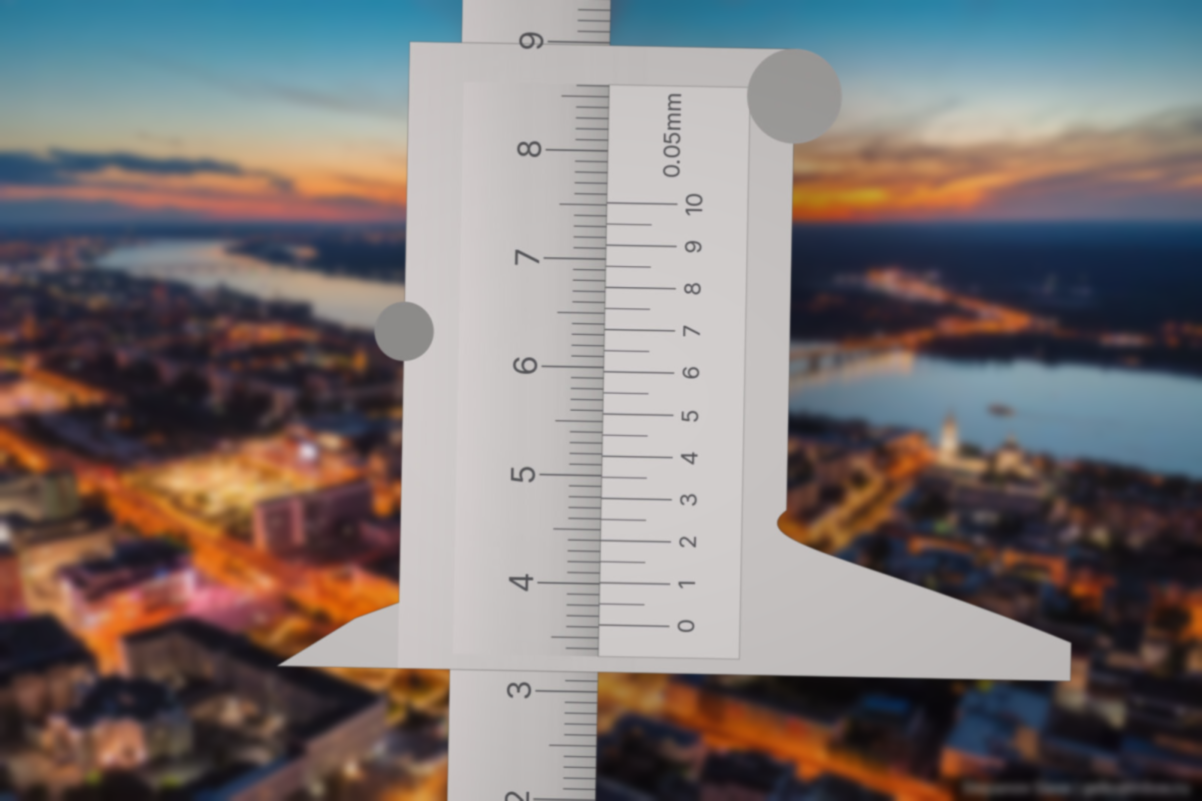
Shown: 36.2 mm
